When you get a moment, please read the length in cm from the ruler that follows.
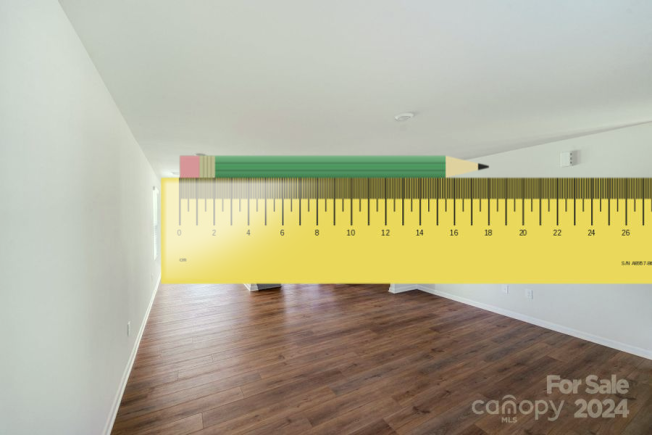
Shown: 18 cm
